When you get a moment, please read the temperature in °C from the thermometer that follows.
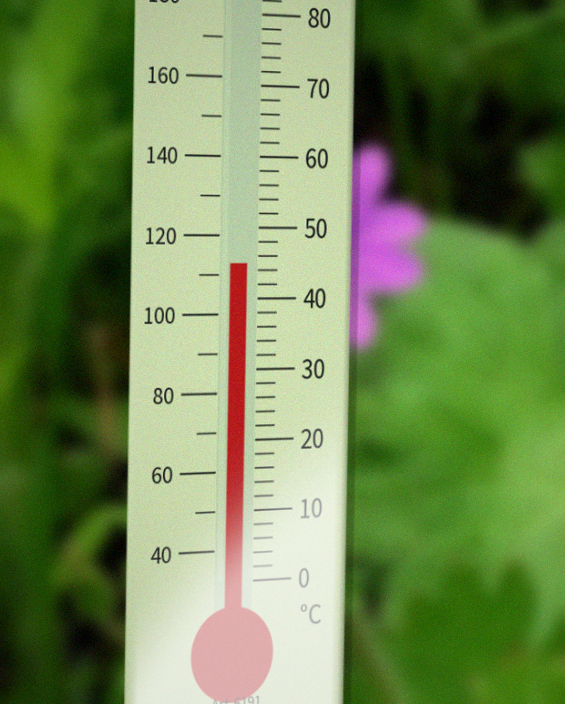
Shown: 45 °C
